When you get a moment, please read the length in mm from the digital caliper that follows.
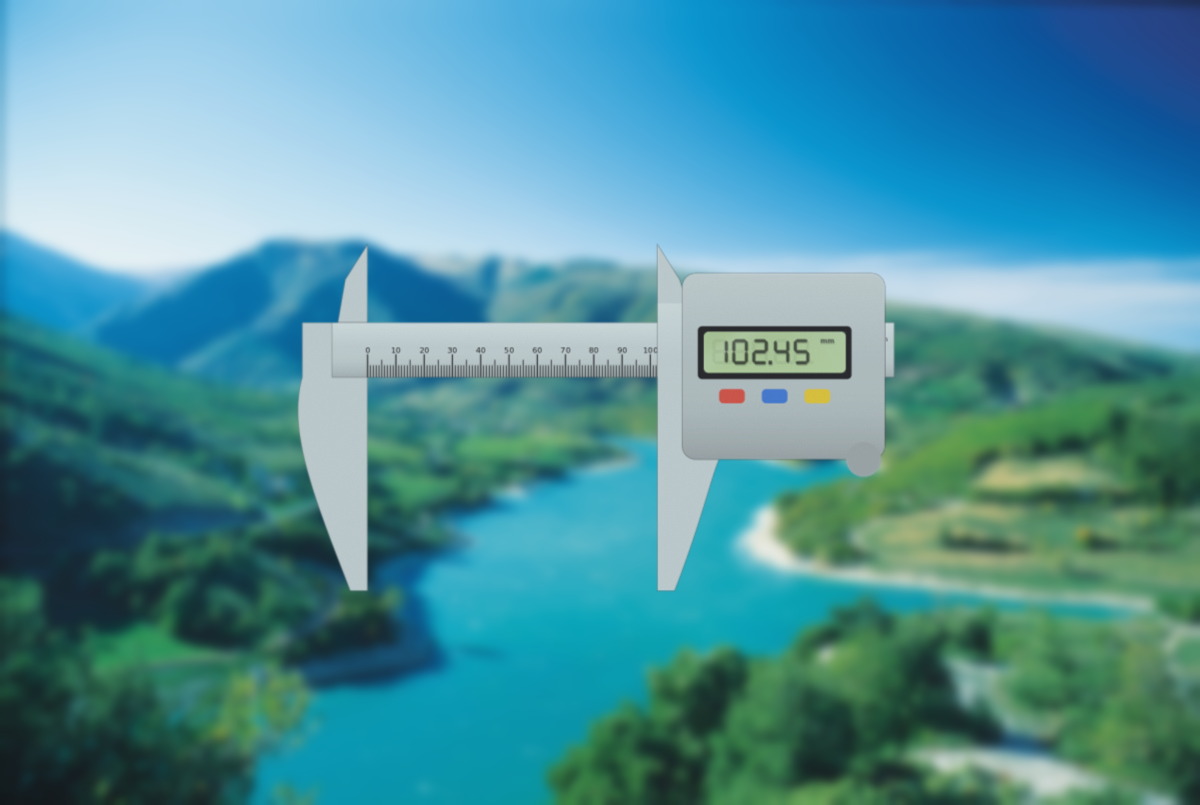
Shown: 102.45 mm
